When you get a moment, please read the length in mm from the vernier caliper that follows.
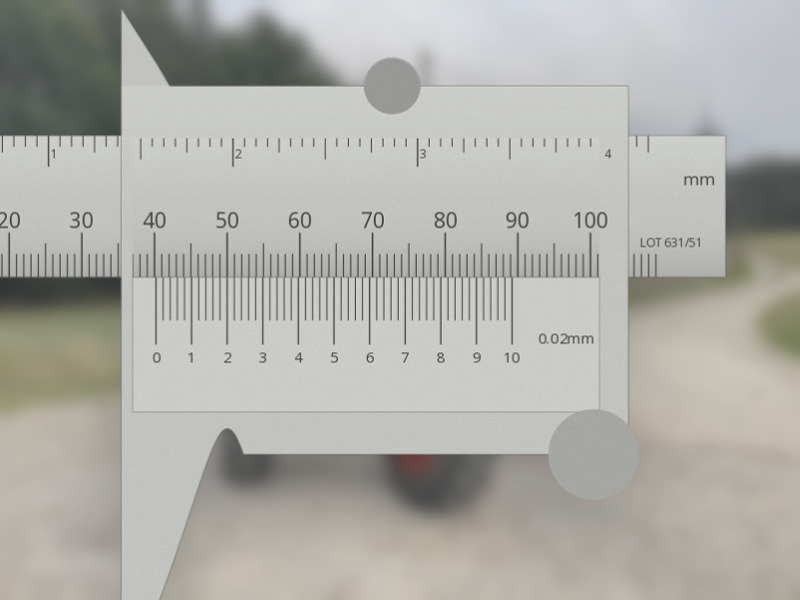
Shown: 40.2 mm
